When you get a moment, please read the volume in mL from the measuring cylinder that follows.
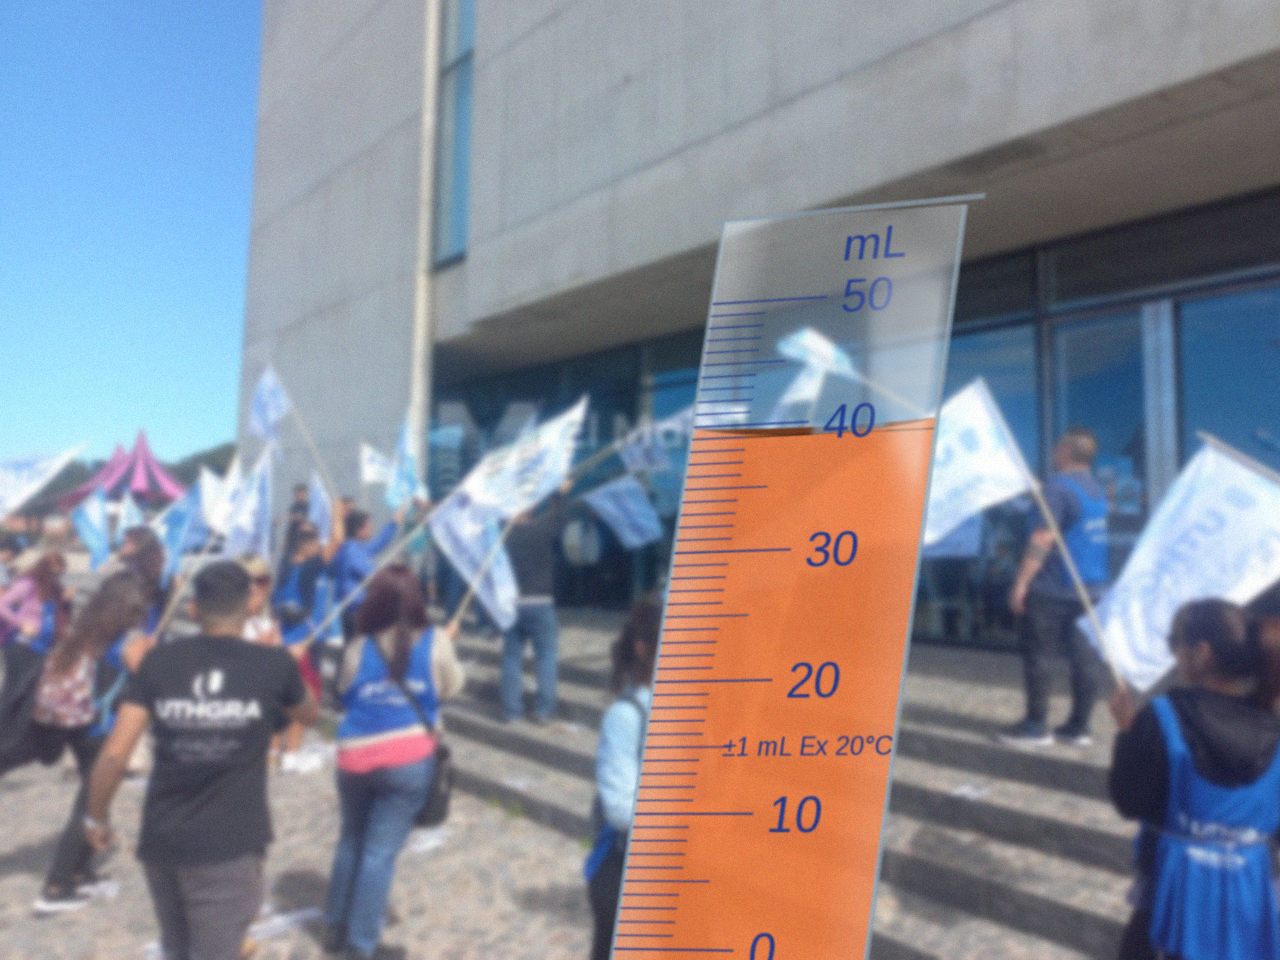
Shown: 39 mL
